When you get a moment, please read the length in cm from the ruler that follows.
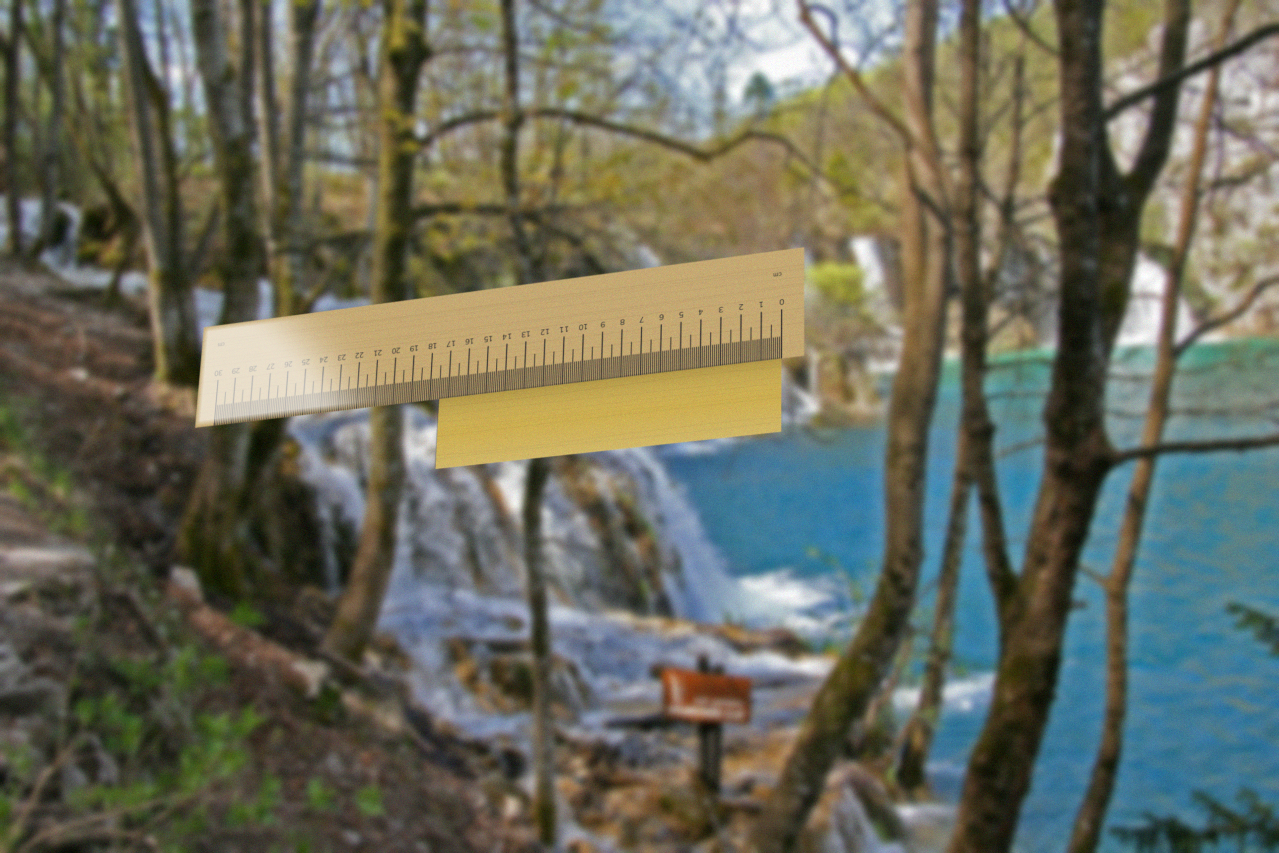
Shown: 17.5 cm
